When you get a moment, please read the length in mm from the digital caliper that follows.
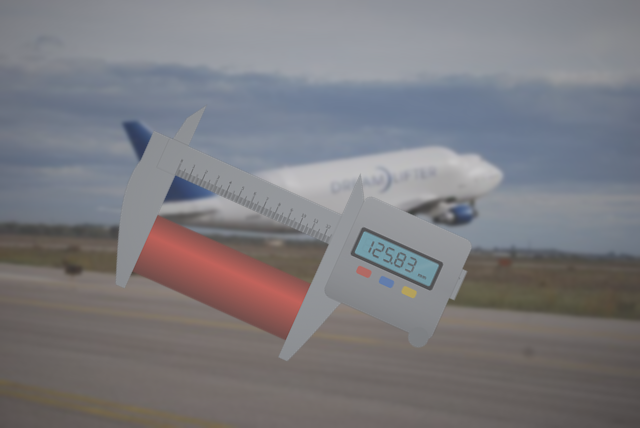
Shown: 125.83 mm
